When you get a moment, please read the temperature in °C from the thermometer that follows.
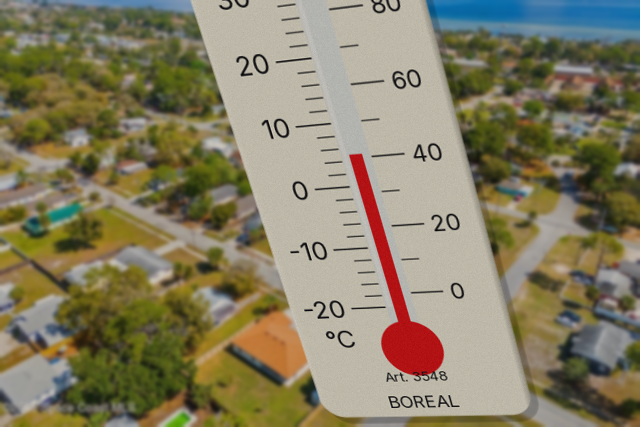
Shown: 5 °C
